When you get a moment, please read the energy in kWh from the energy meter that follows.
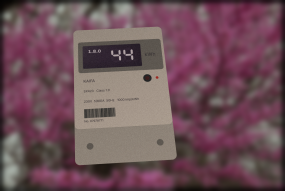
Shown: 44 kWh
